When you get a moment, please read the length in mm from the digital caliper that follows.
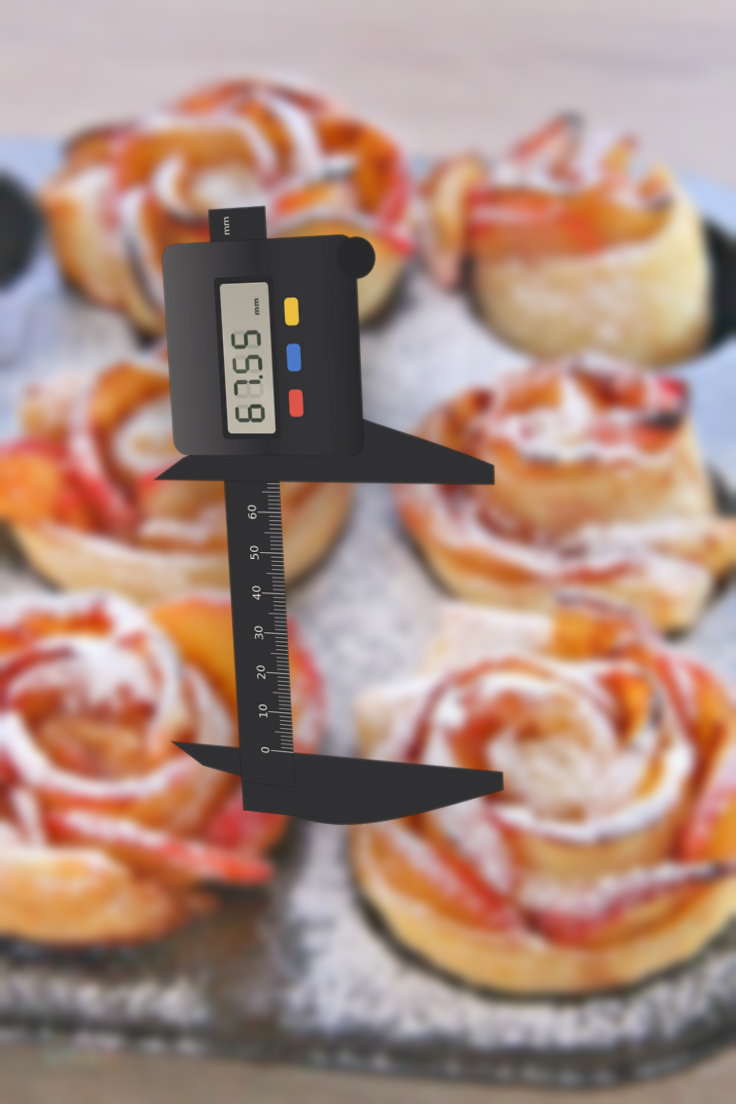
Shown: 67.55 mm
